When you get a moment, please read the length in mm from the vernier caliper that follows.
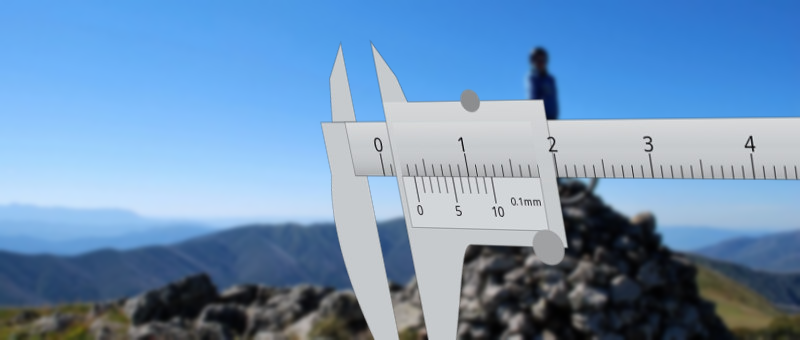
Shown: 3.6 mm
